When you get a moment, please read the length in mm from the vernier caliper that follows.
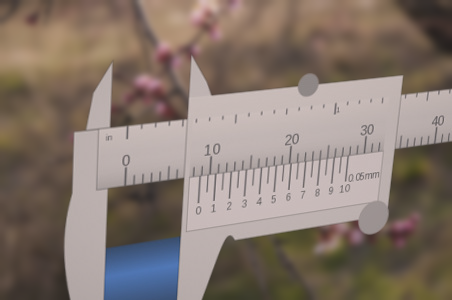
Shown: 8.8 mm
